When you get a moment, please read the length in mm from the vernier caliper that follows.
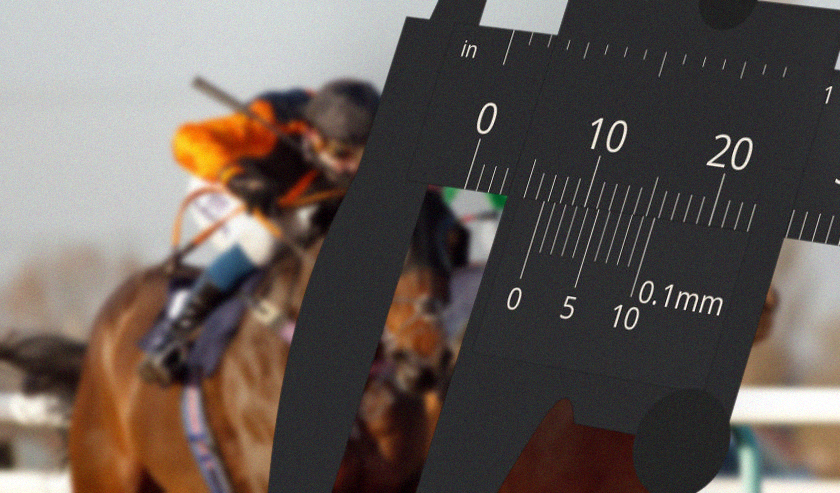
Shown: 6.7 mm
